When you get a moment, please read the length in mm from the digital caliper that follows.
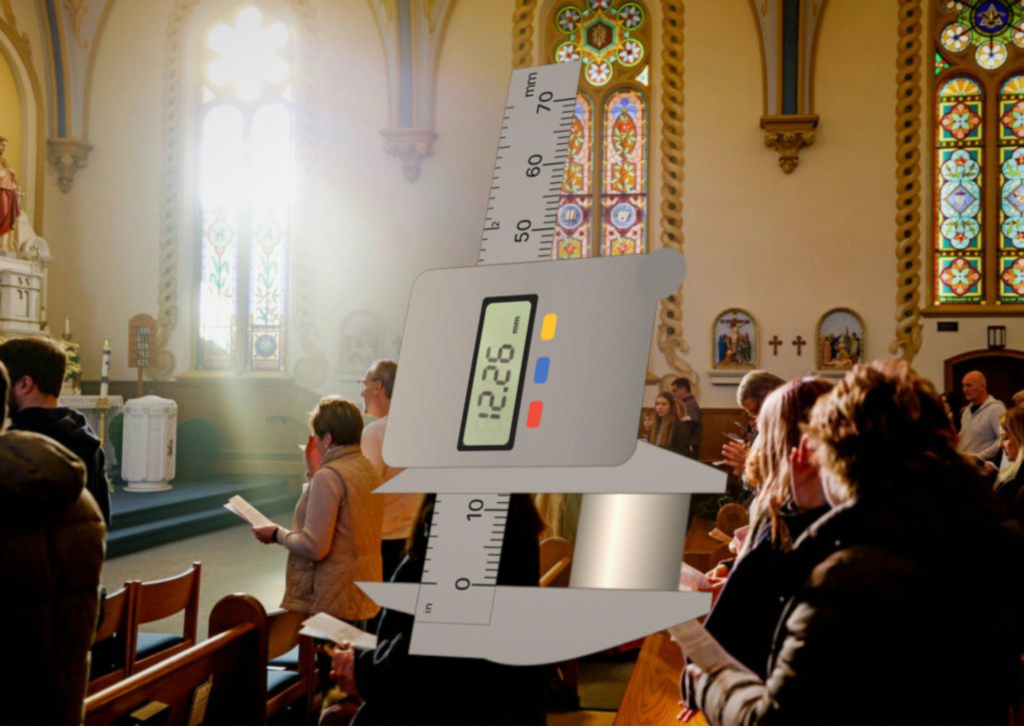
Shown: 12.26 mm
